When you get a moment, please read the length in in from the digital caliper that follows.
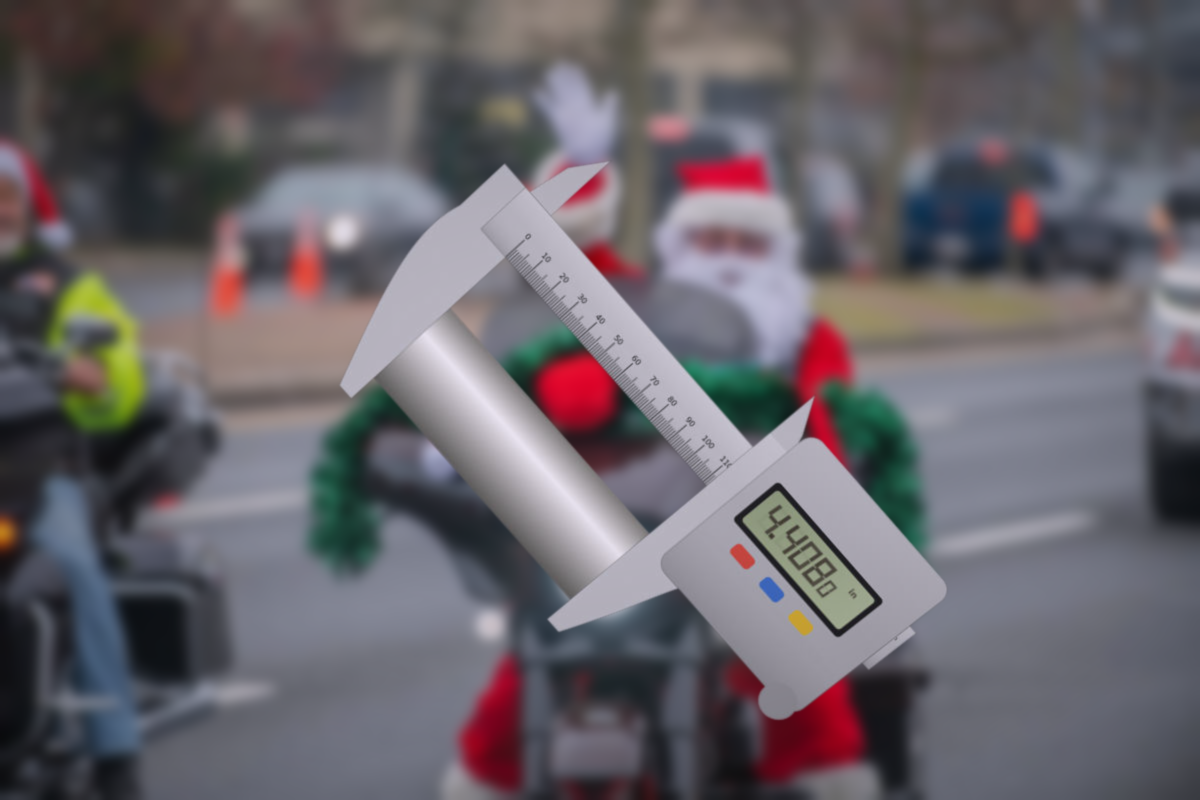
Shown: 4.4080 in
